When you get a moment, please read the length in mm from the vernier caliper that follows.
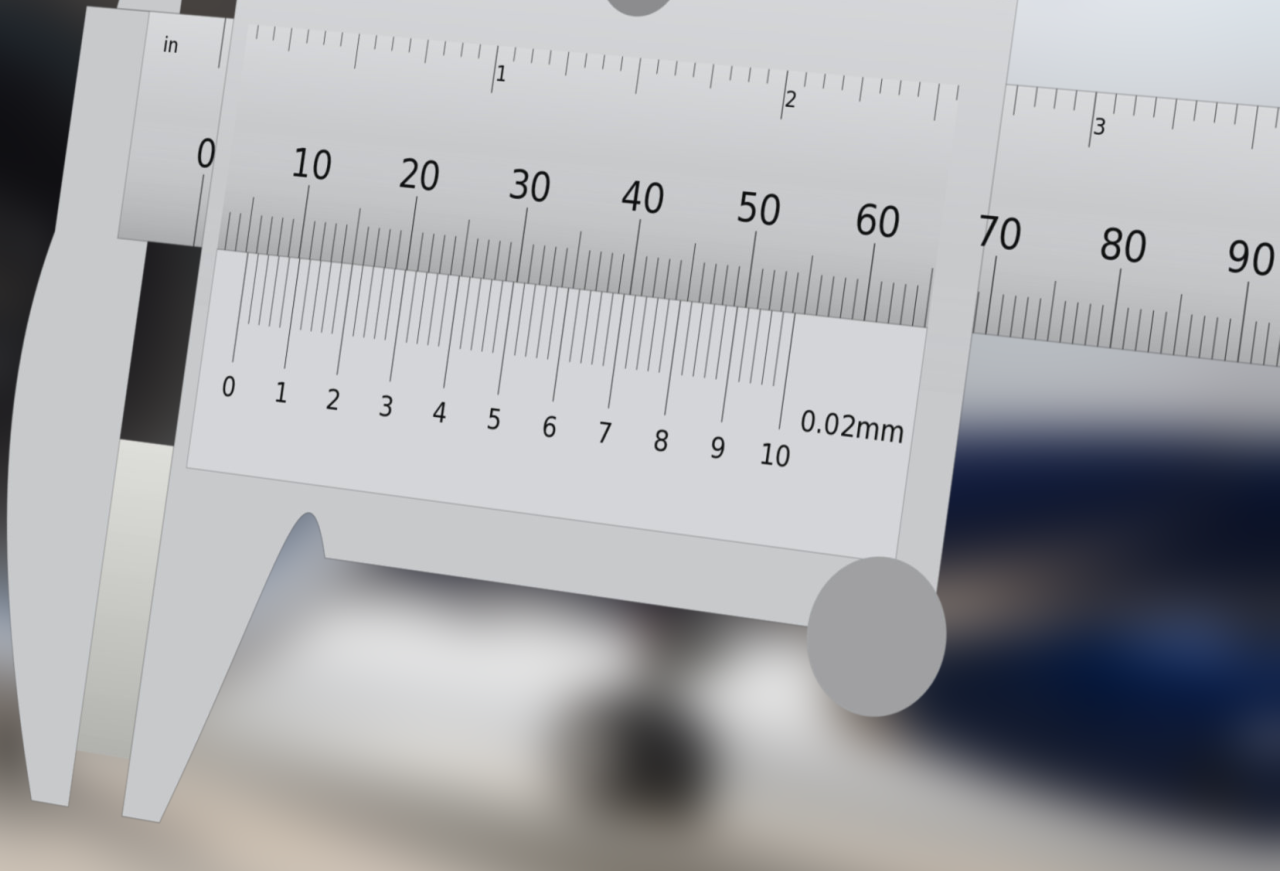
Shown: 5.2 mm
